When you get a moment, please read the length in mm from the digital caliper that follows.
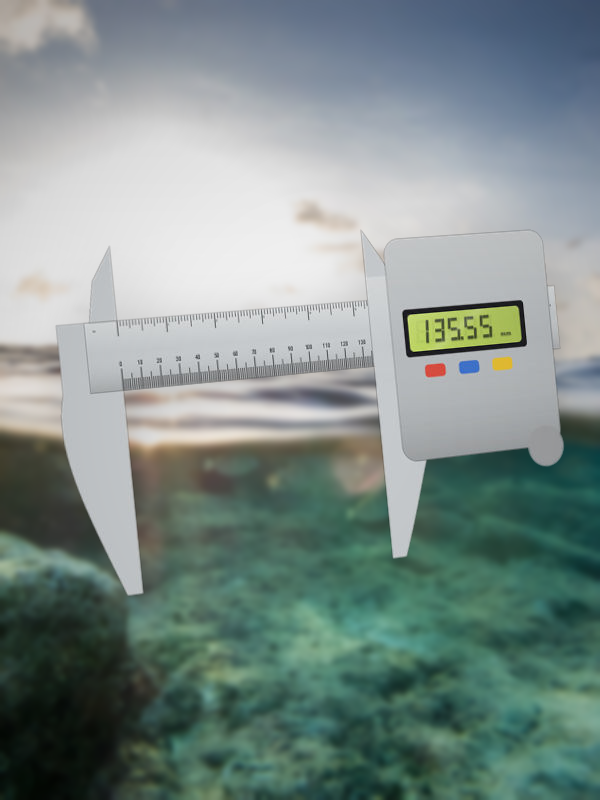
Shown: 135.55 mm
